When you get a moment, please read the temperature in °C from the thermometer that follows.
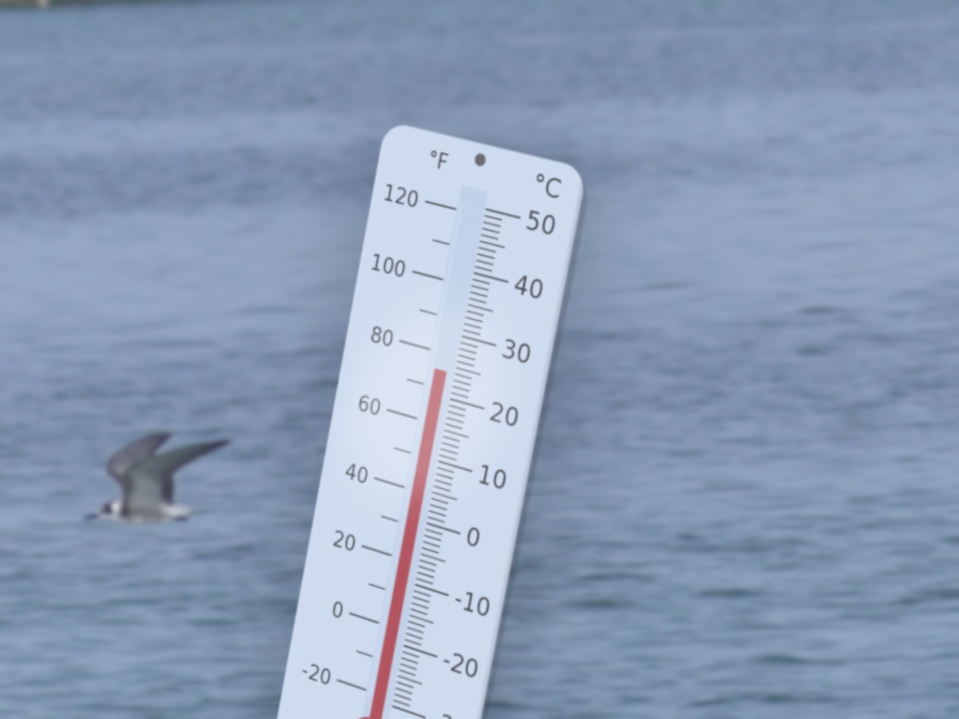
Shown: 24 °C
